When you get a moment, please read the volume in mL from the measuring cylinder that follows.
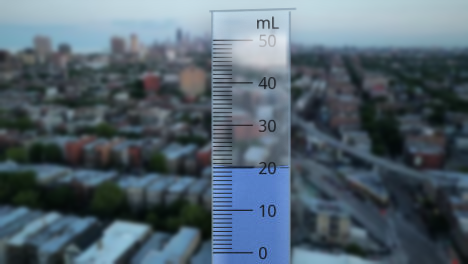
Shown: 20 mL
